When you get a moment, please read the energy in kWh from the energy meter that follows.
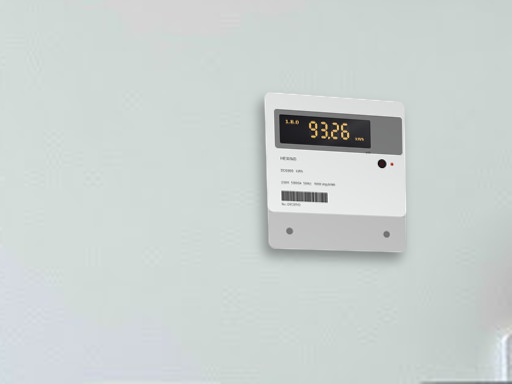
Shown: 93.26 kWh
